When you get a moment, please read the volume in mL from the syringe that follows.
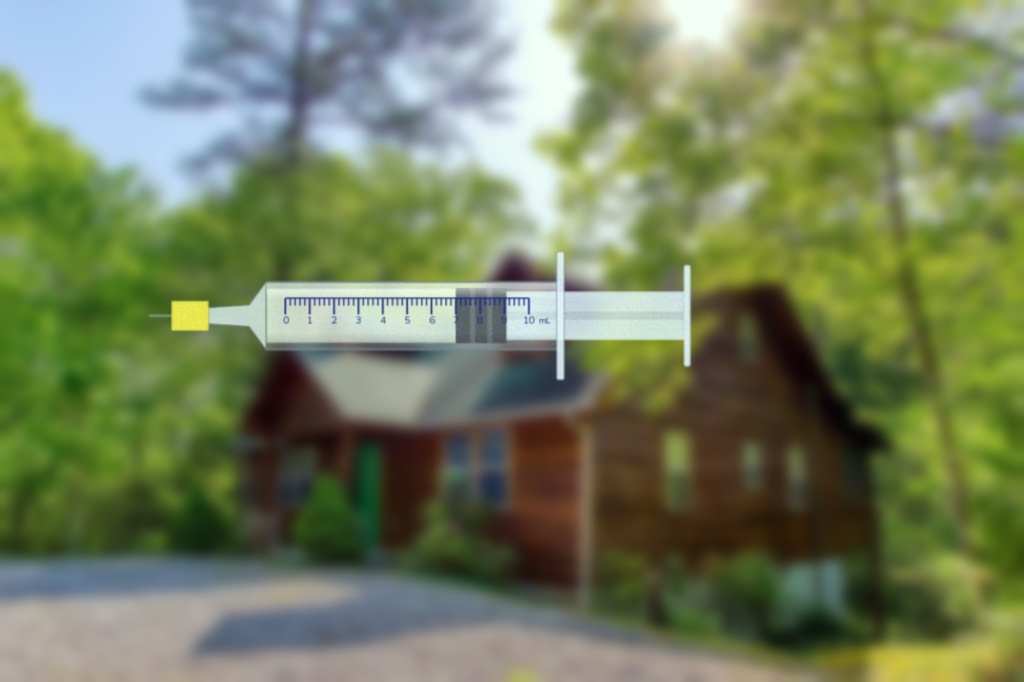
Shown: 7 mL
